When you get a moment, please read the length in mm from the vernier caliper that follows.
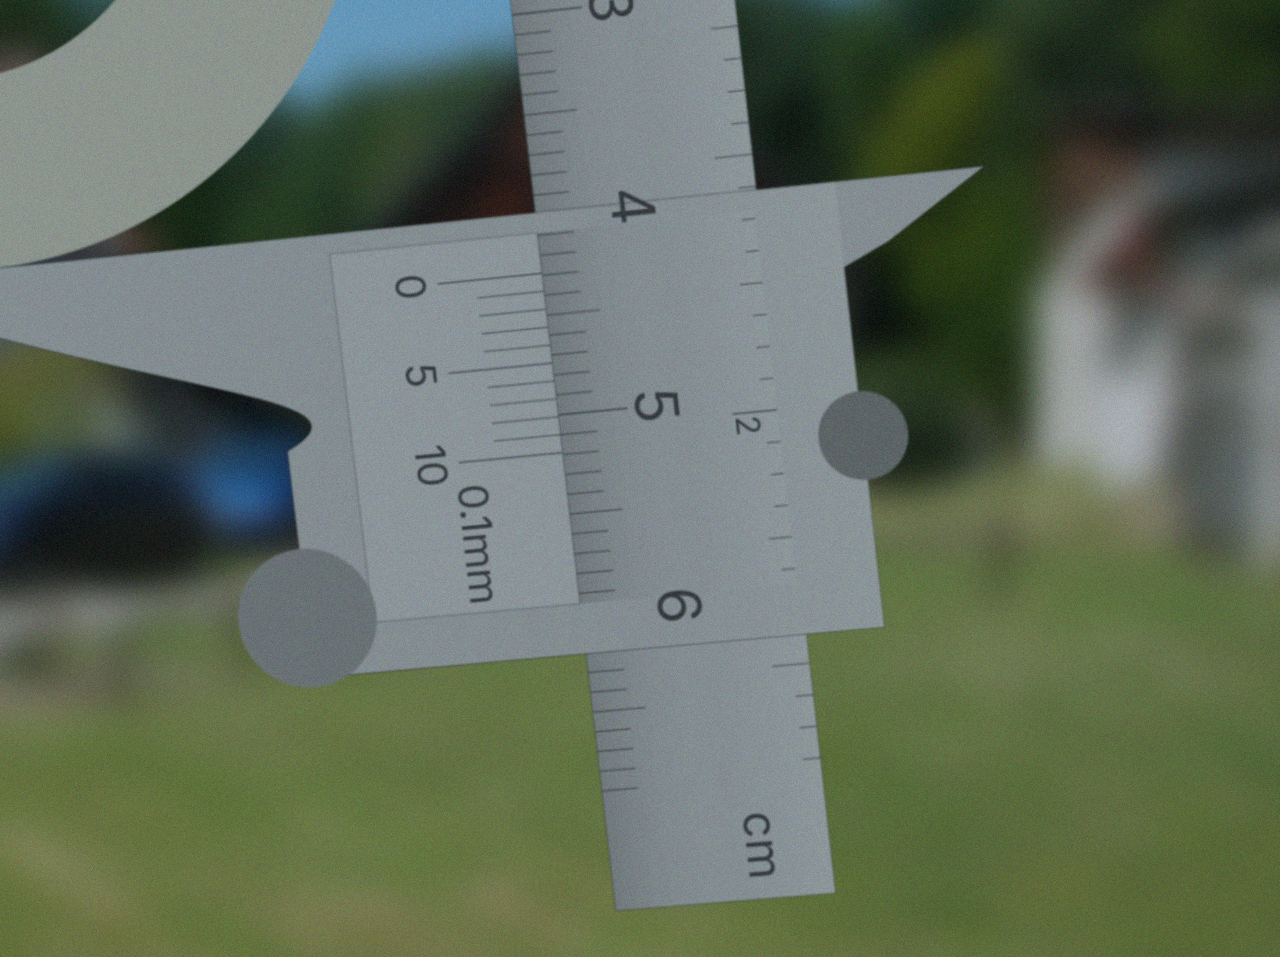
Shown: 42.9 mm
